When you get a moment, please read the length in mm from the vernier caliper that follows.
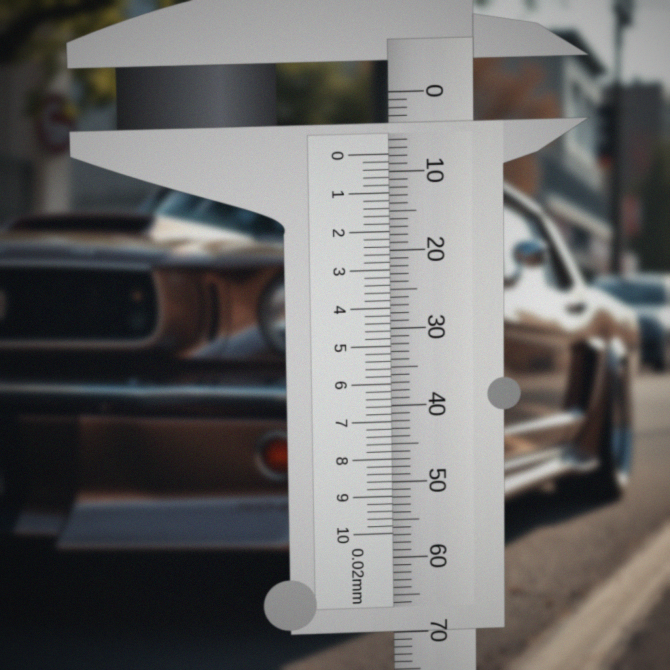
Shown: 7.8 mm
